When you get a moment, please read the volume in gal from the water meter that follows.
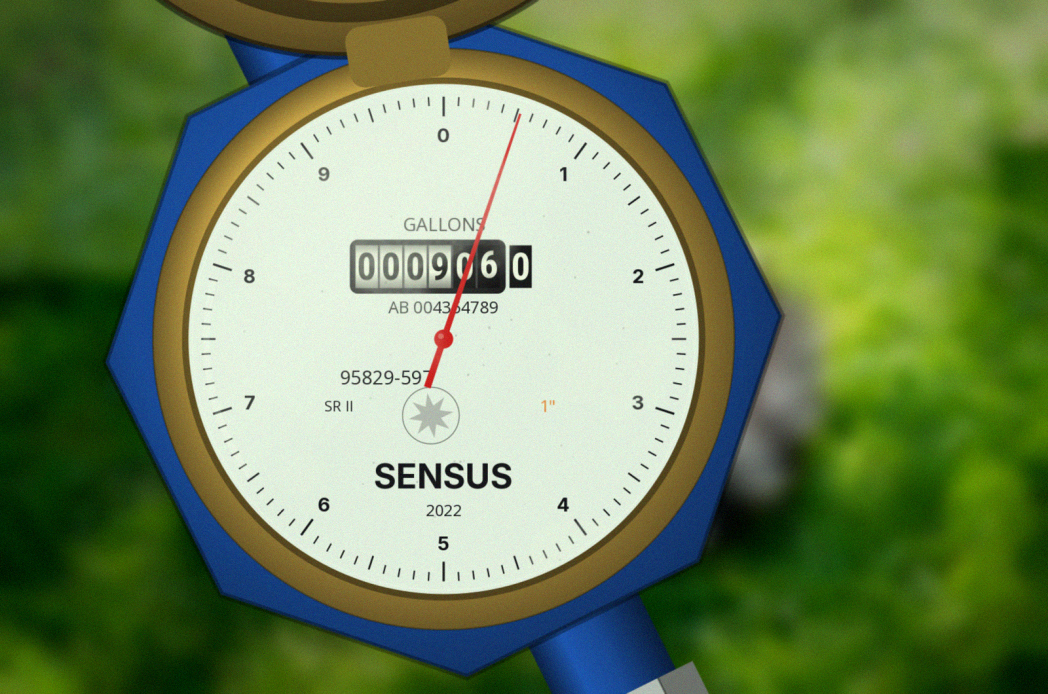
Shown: 9060.5 gal
